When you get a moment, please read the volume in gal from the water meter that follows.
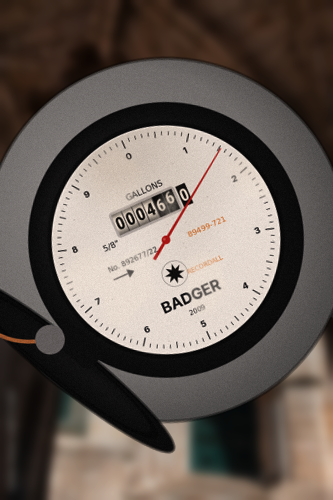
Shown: 4661.5 gal
